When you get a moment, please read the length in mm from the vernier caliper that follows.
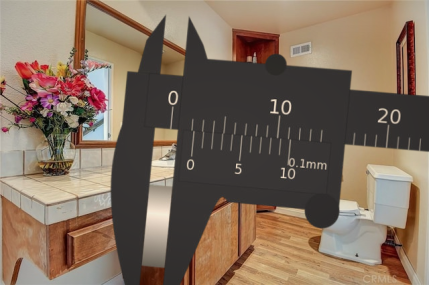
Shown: 2.2 mm
